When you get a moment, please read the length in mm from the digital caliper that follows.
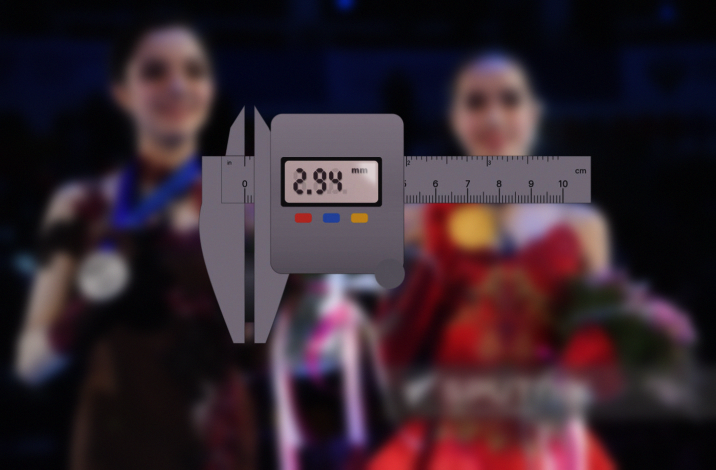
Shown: 2.94 mm
